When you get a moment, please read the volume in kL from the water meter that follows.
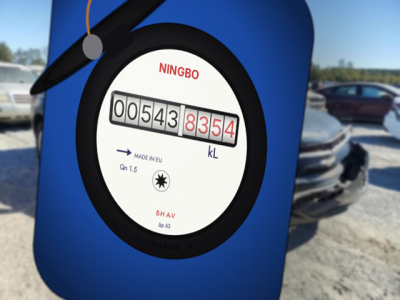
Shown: 543.8354 kL
